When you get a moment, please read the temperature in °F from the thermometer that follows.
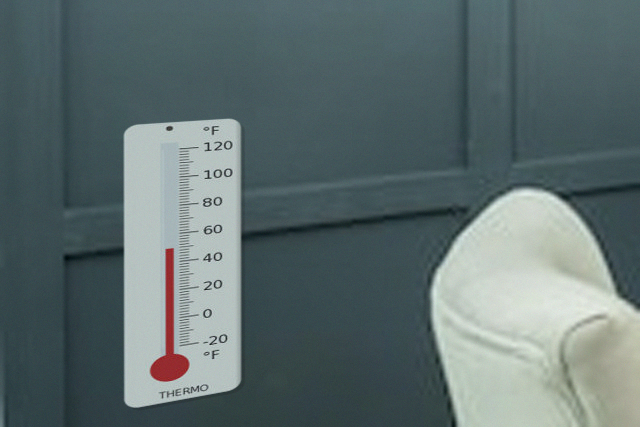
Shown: 50 °F
